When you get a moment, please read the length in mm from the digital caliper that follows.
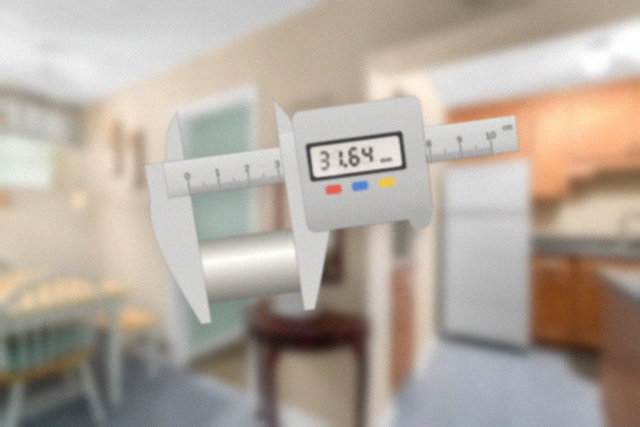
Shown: 31.64 mm
